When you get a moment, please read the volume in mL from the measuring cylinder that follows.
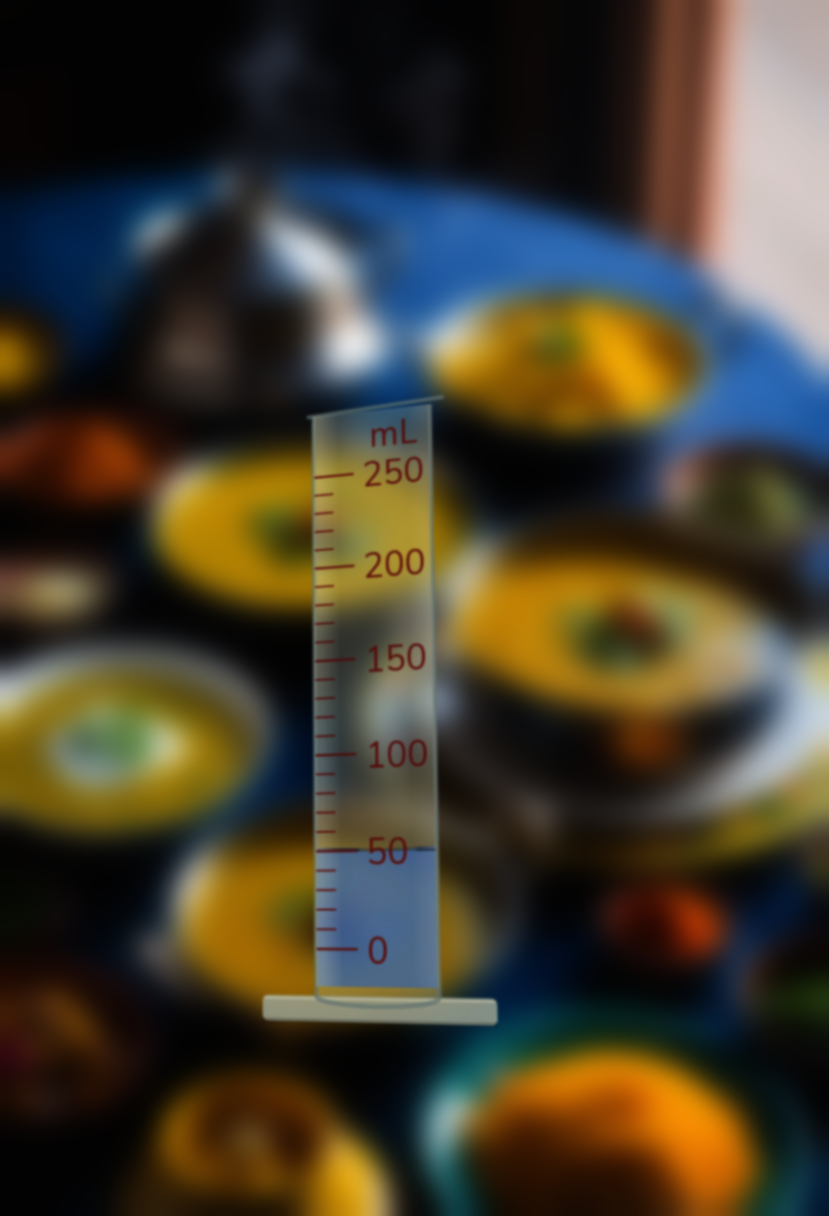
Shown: 50 mL
